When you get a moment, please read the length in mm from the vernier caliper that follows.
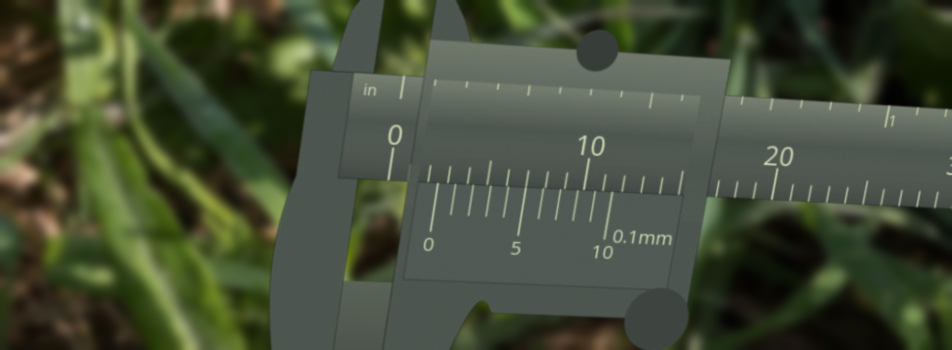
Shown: 2.5 mm
